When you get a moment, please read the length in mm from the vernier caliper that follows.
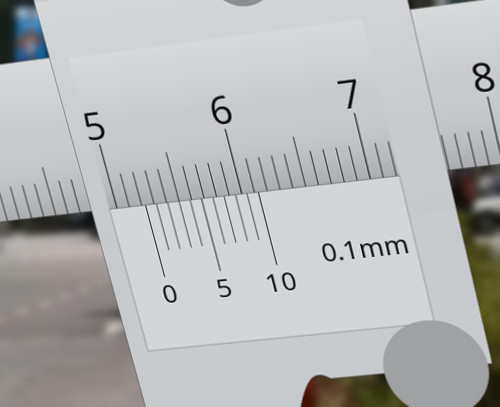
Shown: 52.3 mm
